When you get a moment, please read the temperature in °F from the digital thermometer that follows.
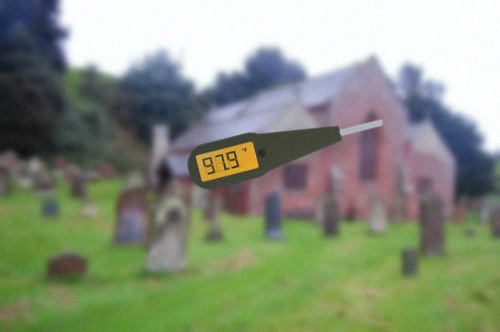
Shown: 97.9 °F
